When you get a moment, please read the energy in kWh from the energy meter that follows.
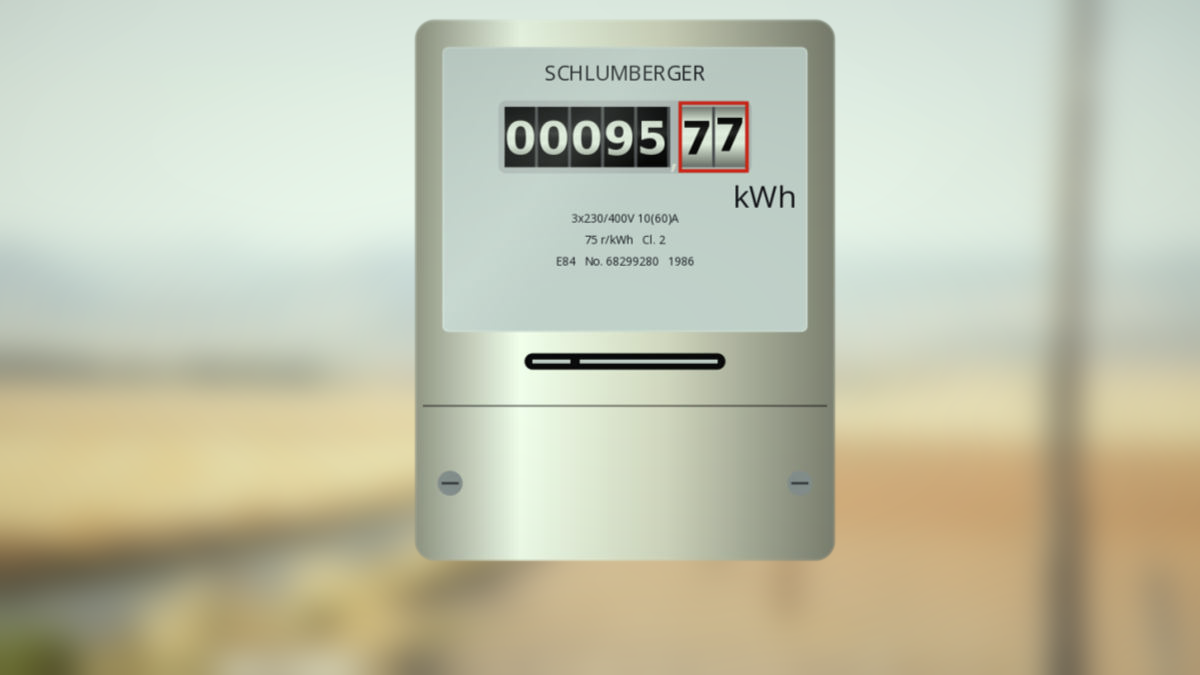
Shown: 95.77 kWh
